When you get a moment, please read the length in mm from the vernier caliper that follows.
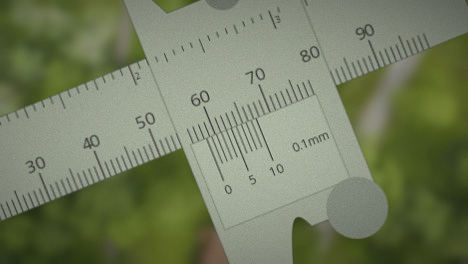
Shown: 58.4 mm
